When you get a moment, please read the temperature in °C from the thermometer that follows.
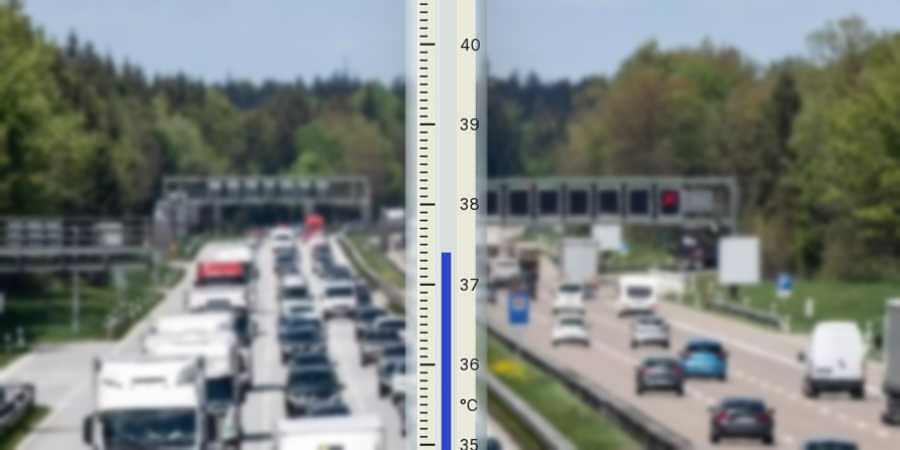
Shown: 37.4 °C
